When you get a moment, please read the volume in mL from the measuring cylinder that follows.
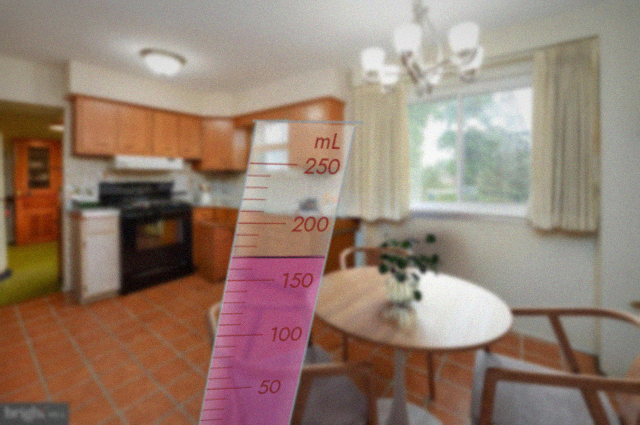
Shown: 170 mL
